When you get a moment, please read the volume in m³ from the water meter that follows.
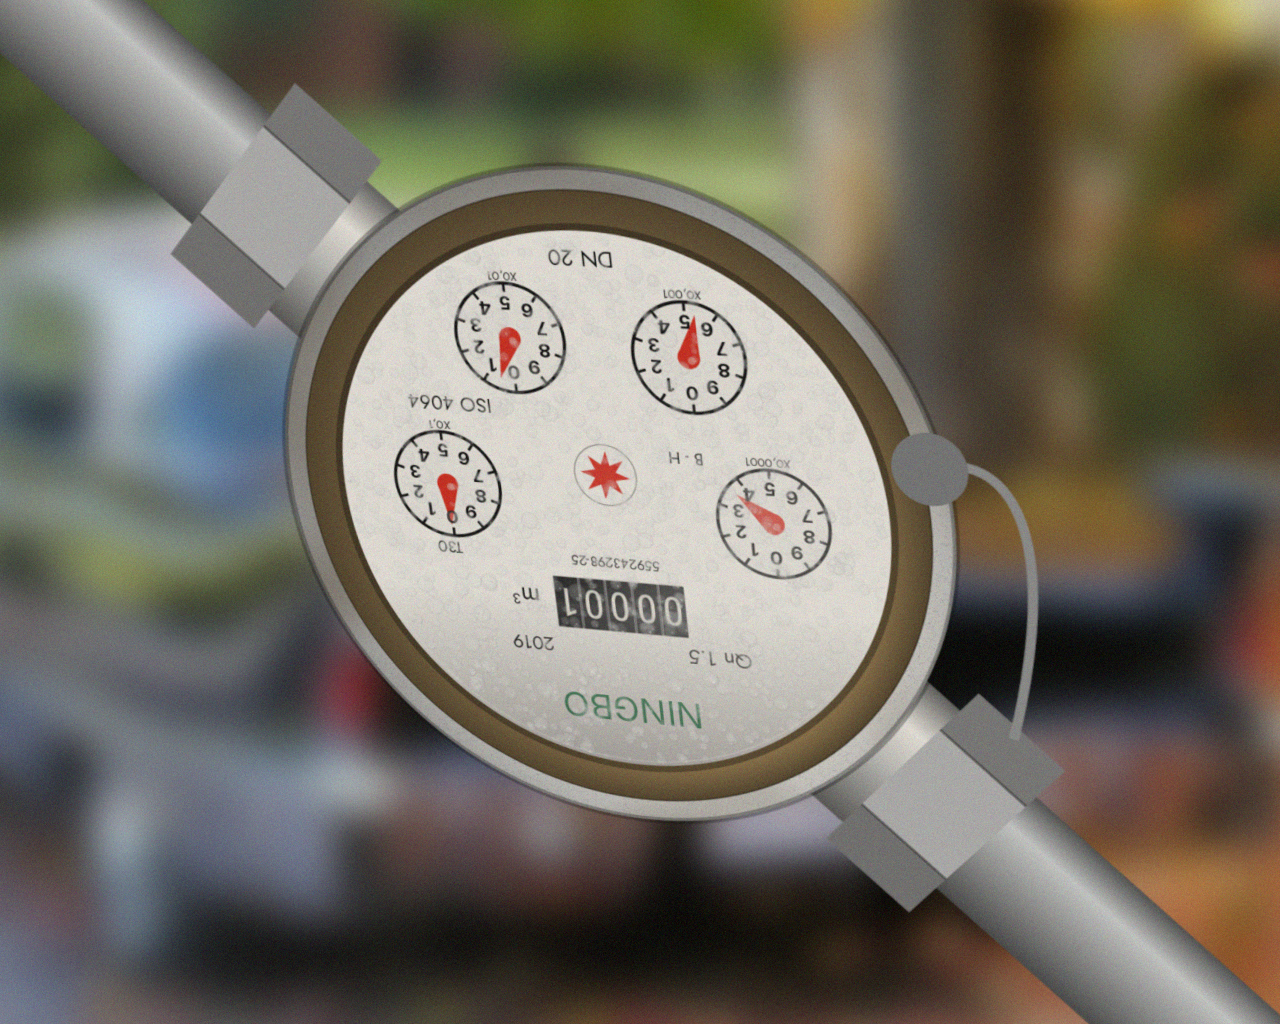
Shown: 1.0053 m³
